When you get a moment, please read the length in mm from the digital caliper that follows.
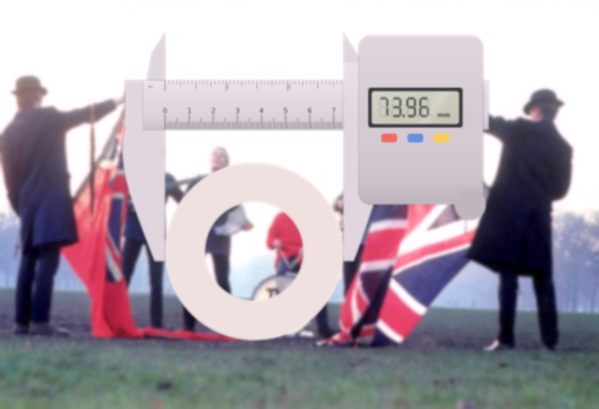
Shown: 73.96 mm
